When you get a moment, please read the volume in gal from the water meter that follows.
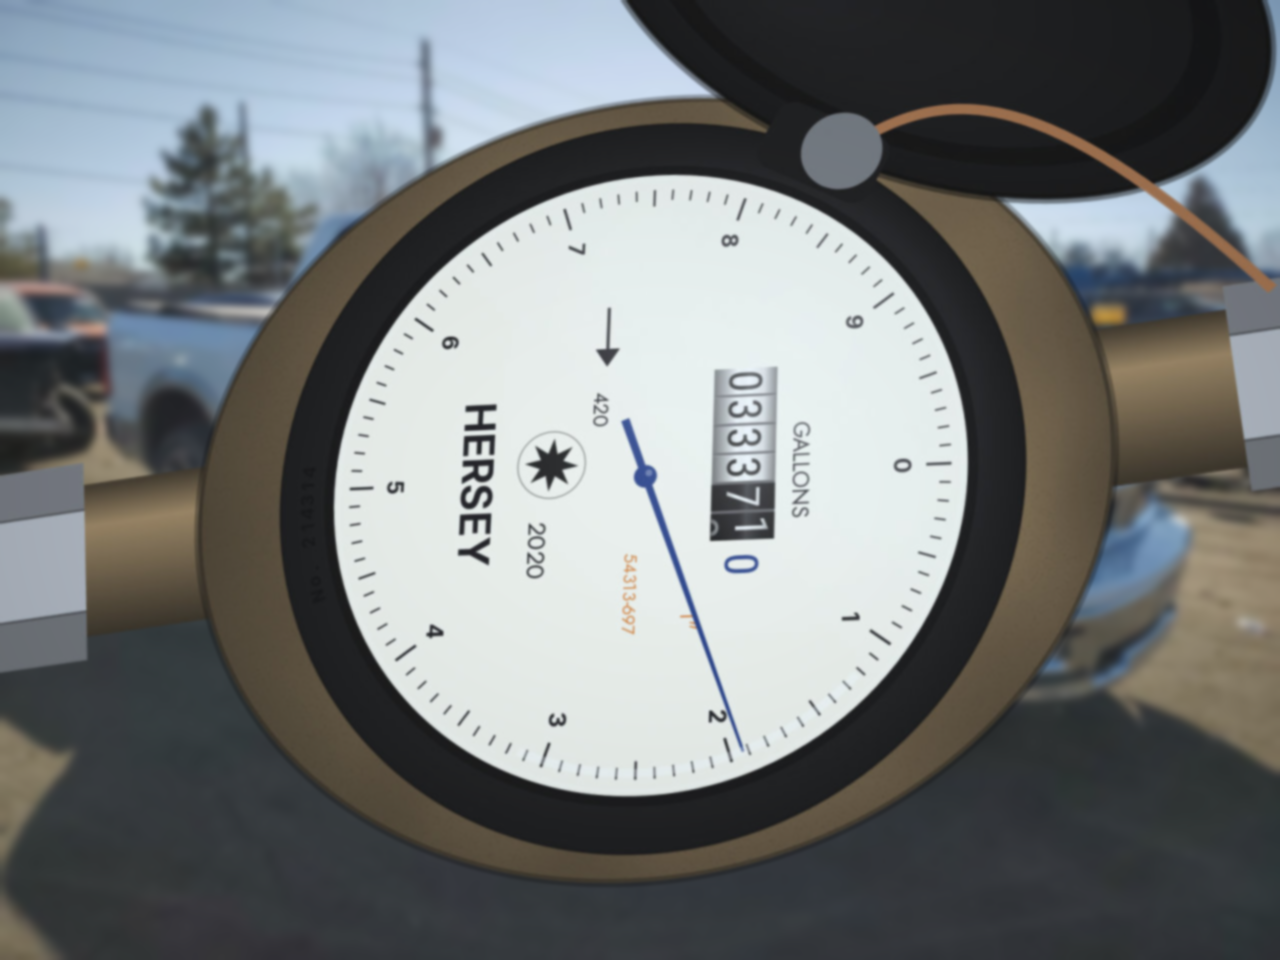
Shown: 333711.9 gal
